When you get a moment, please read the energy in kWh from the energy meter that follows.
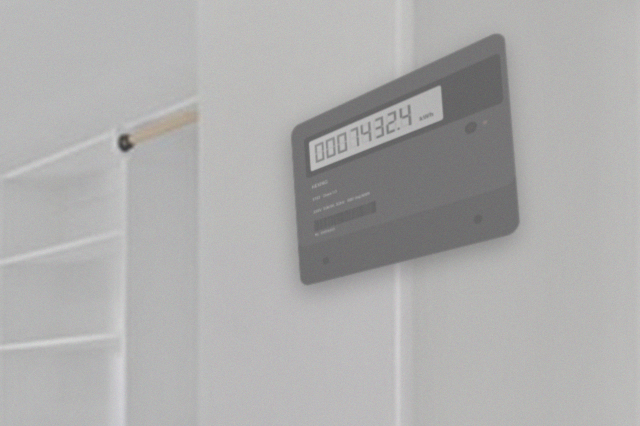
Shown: 7432.4 kWh
